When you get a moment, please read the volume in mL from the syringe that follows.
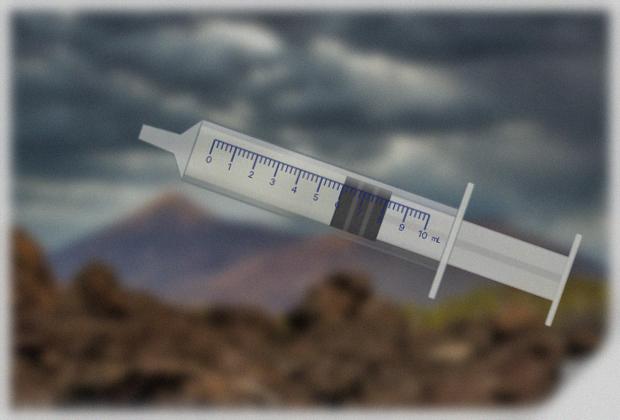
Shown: 6 mL
